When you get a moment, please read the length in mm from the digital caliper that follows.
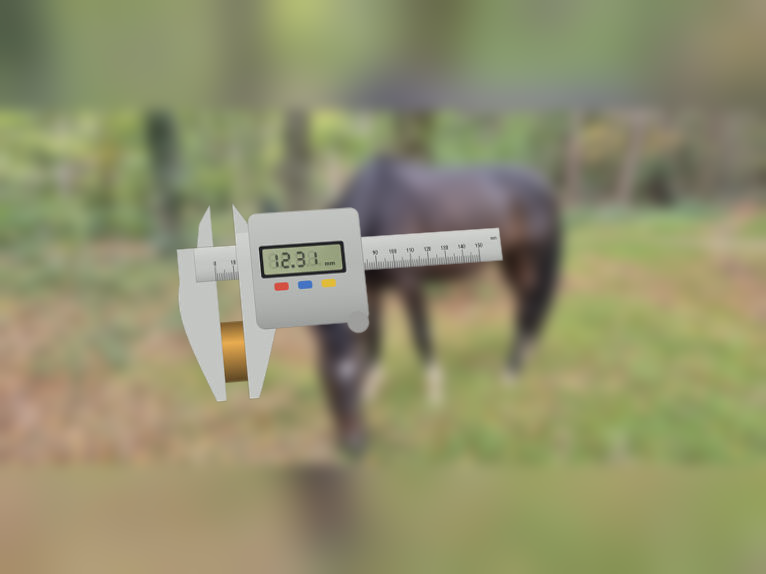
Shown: 12.31 mm
